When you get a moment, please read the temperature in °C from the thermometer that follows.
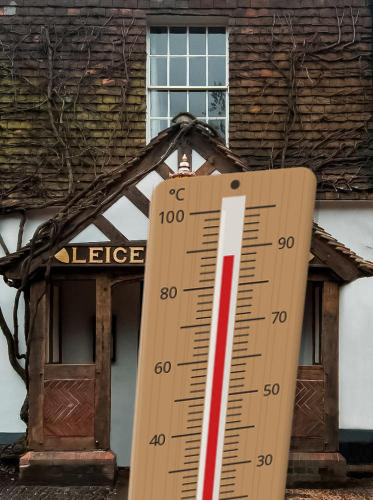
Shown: 88 °C
